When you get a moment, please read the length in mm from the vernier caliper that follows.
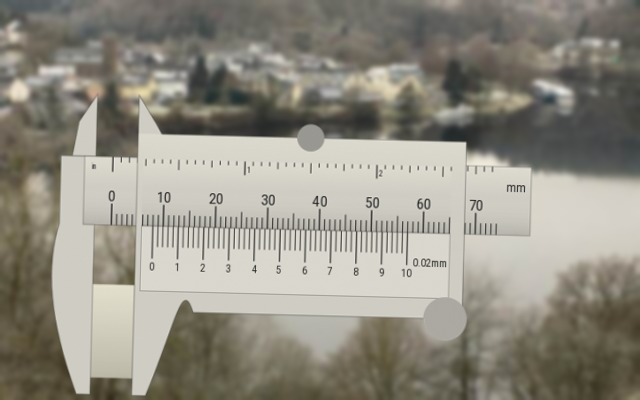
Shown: 8.0 mm
